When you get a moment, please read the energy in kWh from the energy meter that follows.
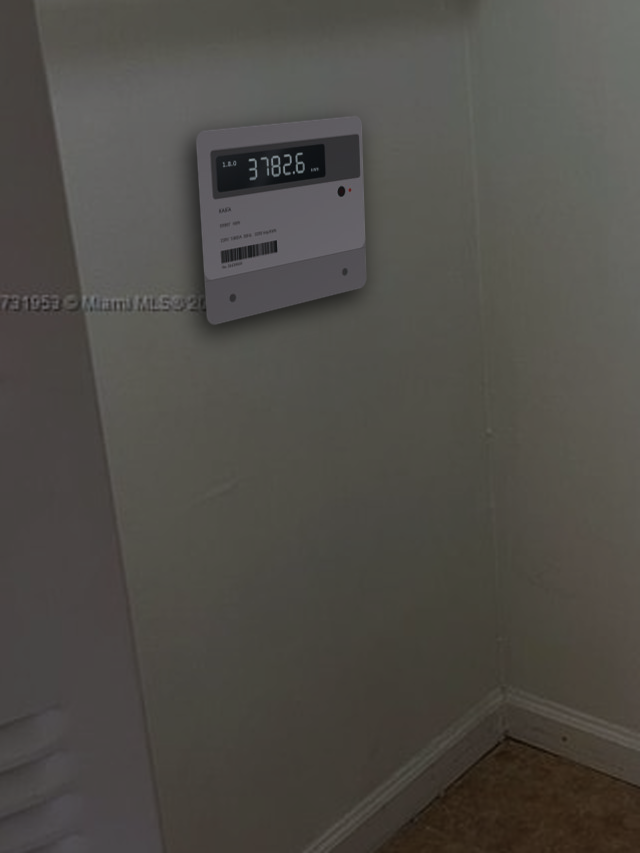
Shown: 3782.6 kWh
